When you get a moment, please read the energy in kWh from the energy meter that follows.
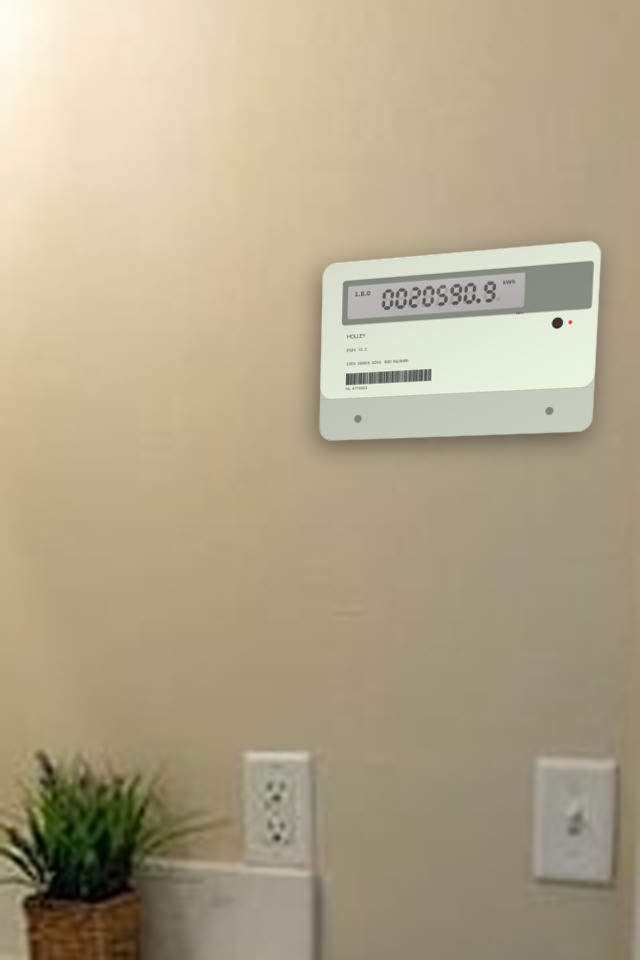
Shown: 20590.9 kWh
